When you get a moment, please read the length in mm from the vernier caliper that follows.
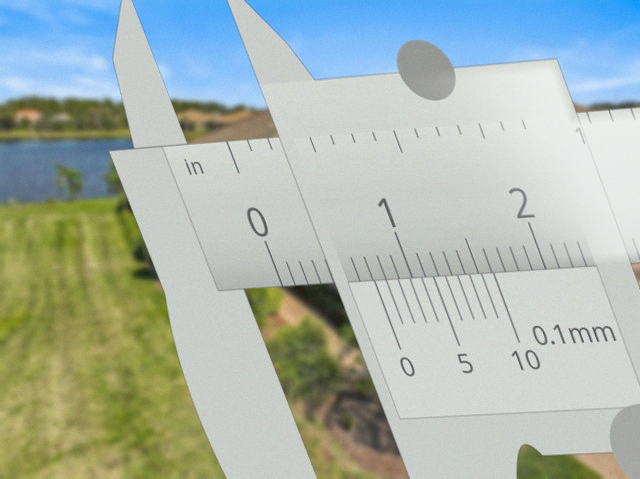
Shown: 7.1 mm
